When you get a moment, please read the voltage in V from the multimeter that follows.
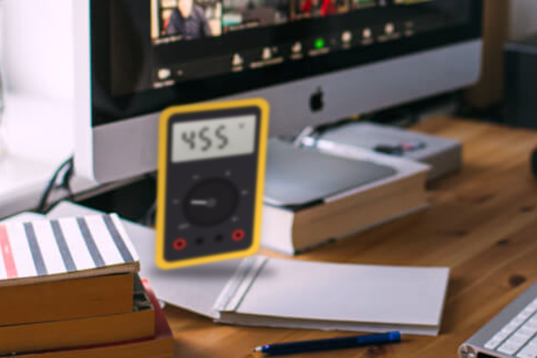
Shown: 455 V
